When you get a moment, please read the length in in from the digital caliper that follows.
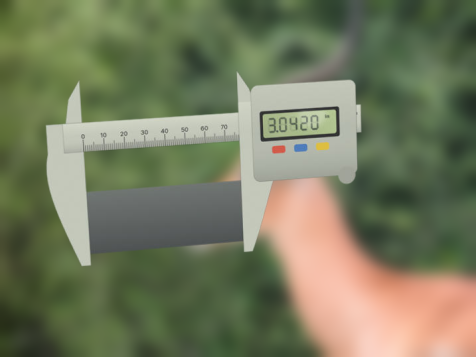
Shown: 3.0420 in
